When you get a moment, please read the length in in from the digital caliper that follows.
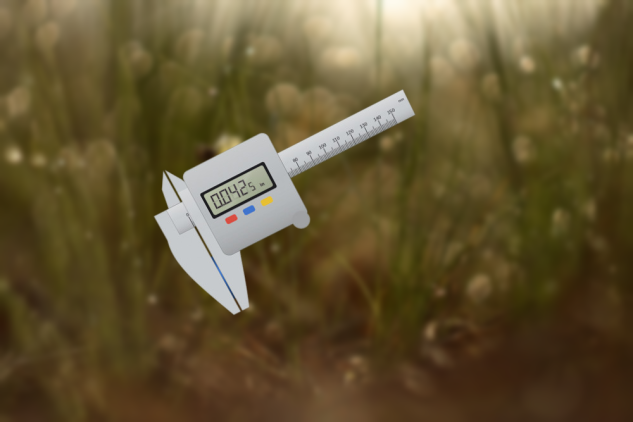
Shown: 0.0425 in
